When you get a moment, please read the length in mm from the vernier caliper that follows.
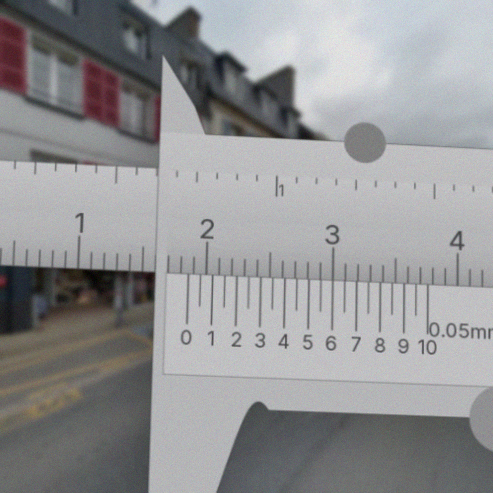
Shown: 18.6 mm
